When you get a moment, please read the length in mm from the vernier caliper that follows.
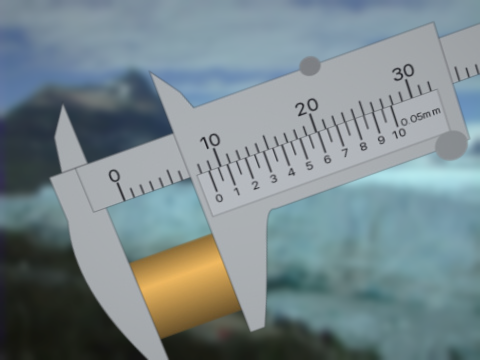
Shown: 8.8 mm
